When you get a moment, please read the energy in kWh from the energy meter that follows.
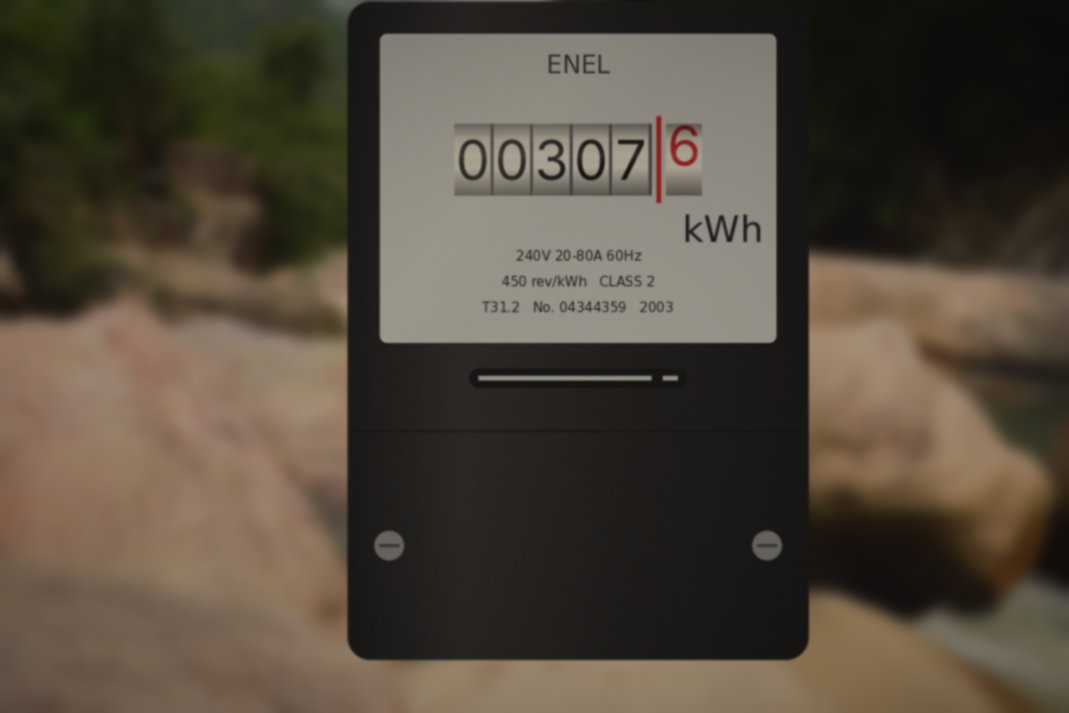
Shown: 307.6 kWh
